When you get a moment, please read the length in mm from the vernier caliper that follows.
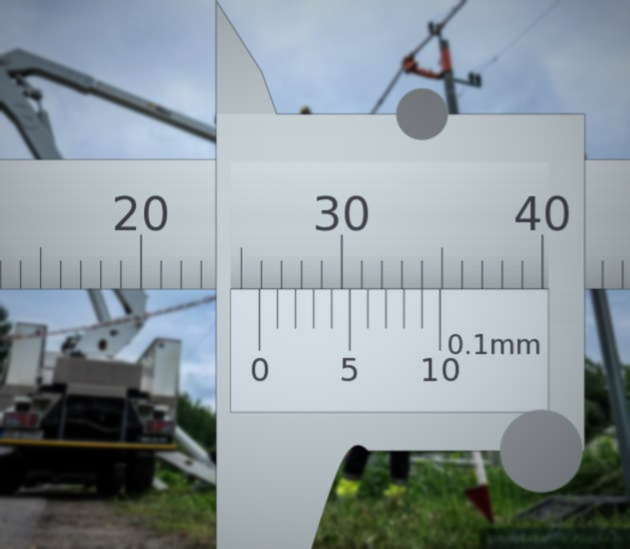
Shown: 25.9 mm
